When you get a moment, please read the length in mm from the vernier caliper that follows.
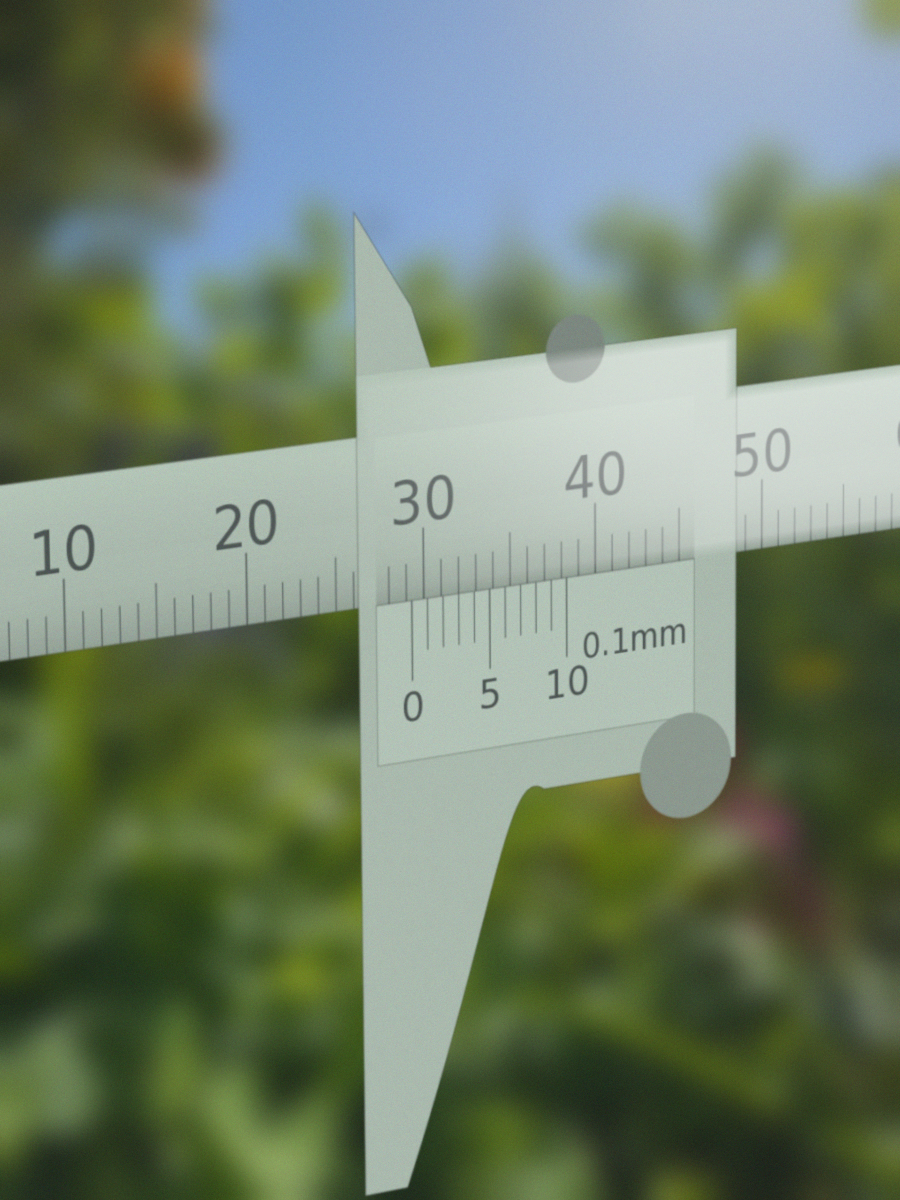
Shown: 29.3 mm
